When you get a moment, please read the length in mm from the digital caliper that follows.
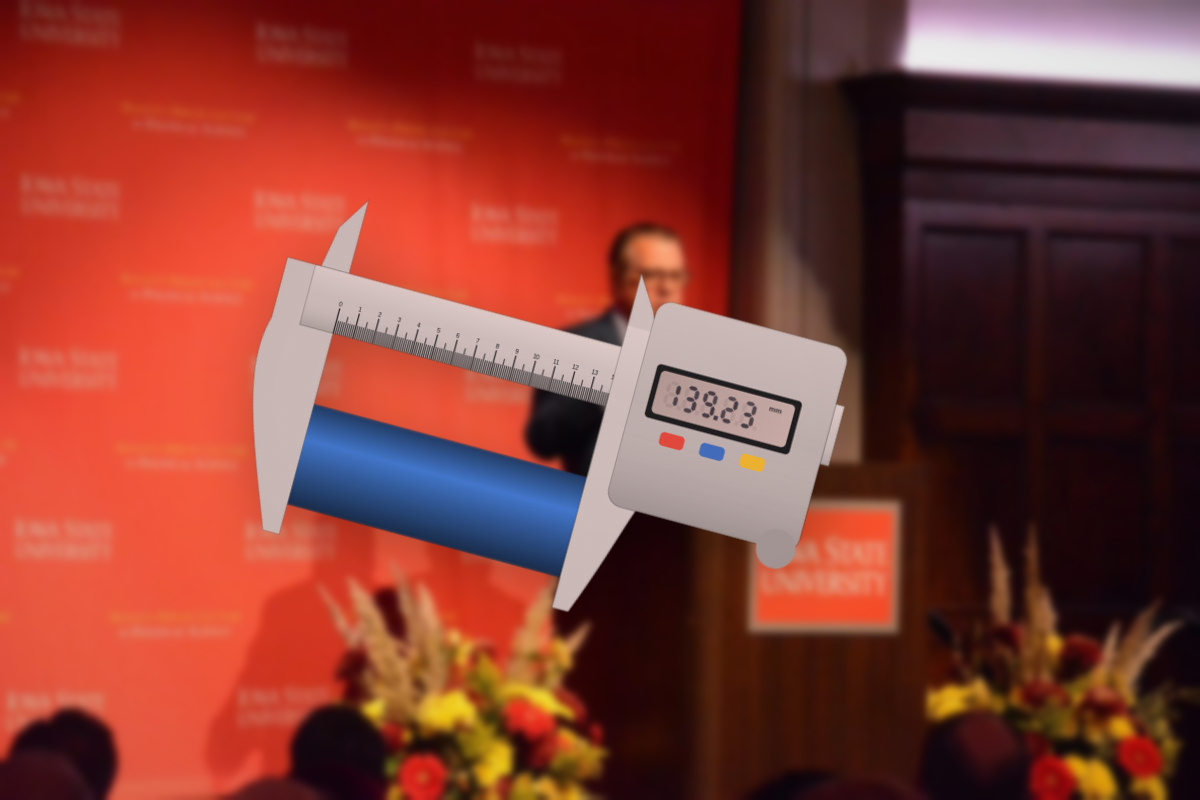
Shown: 139.23 mm
